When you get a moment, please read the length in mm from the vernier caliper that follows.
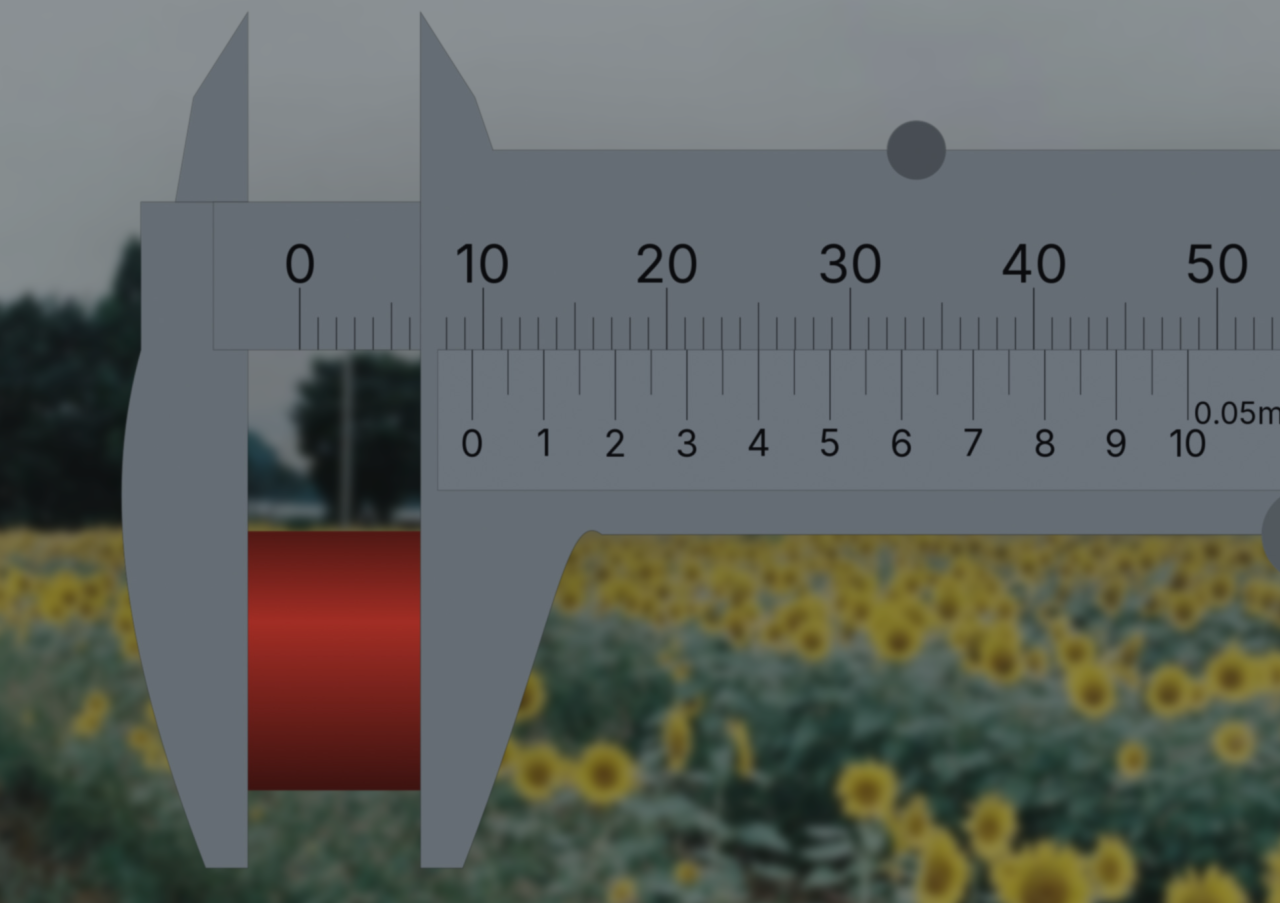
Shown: 9.4 mm
